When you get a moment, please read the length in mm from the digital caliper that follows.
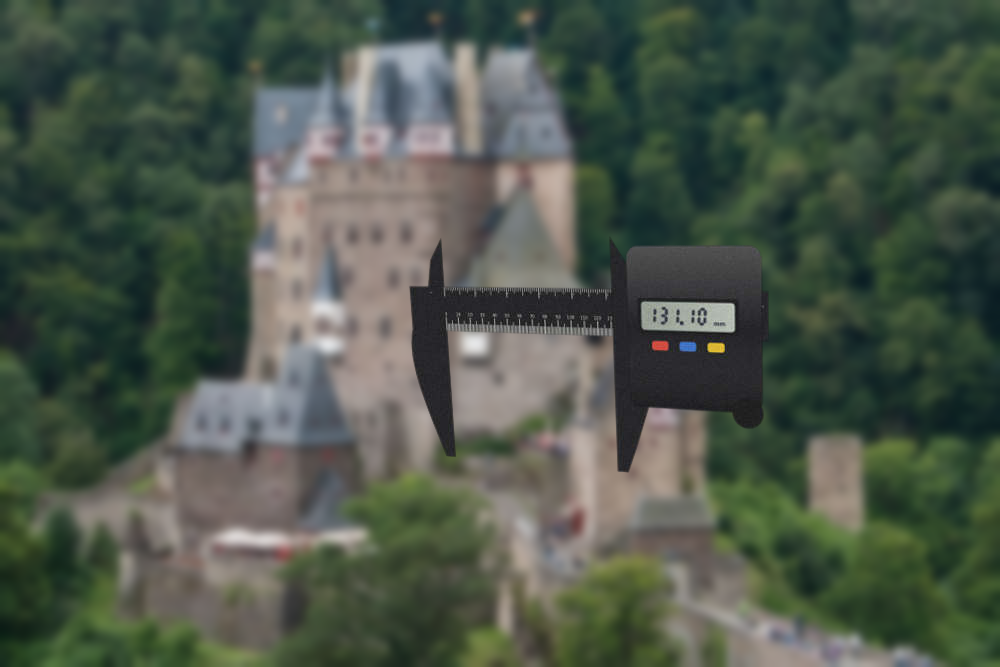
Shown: 131.10 mm
